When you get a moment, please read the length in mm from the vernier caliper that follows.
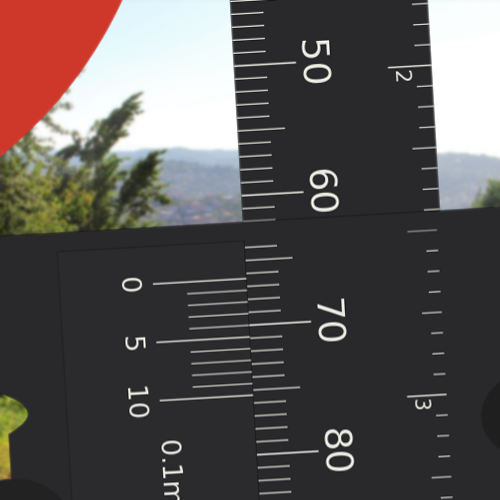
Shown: 66.4 mm
